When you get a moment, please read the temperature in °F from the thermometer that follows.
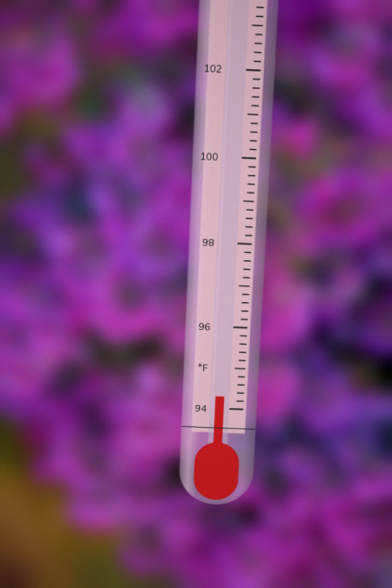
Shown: 94.3 °F
